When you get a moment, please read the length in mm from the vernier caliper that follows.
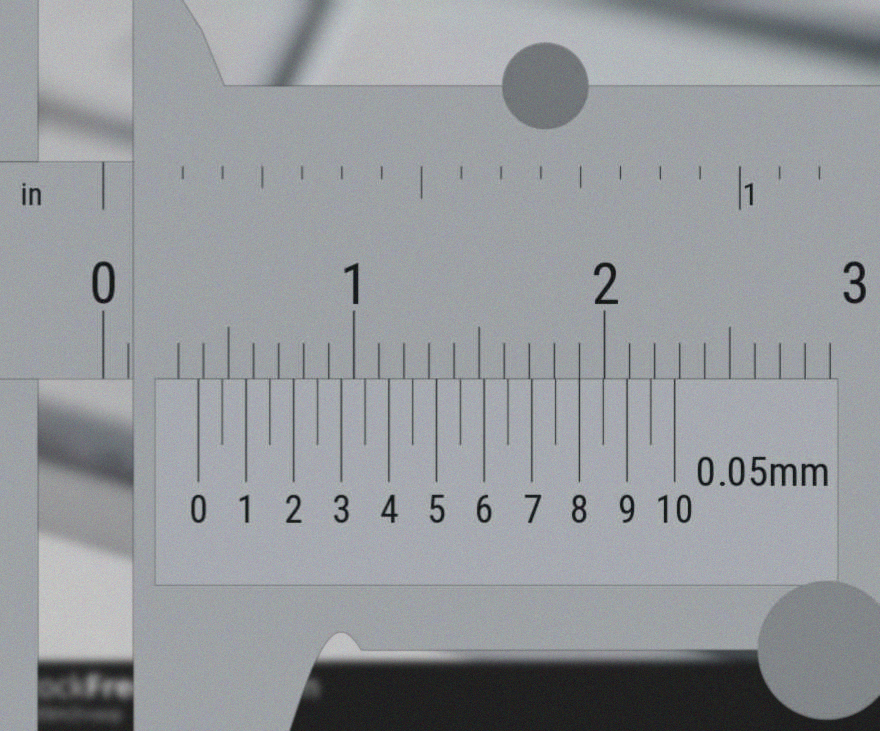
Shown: 3.8 mm
